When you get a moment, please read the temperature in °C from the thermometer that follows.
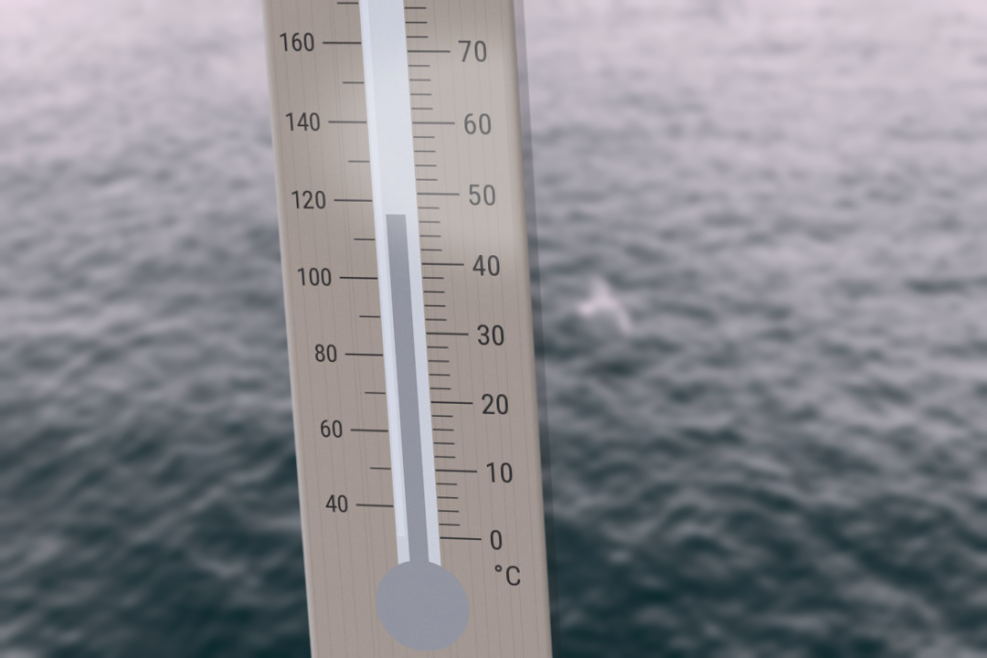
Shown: 47 °C
